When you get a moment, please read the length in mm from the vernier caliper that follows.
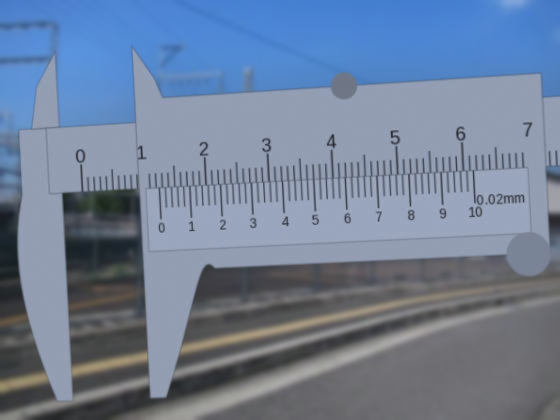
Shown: 12.5 mm
